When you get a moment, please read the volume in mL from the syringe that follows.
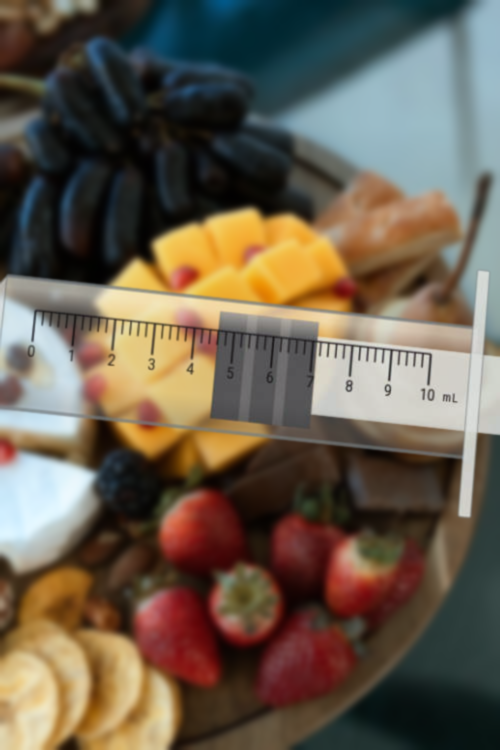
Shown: 4.6 mL
